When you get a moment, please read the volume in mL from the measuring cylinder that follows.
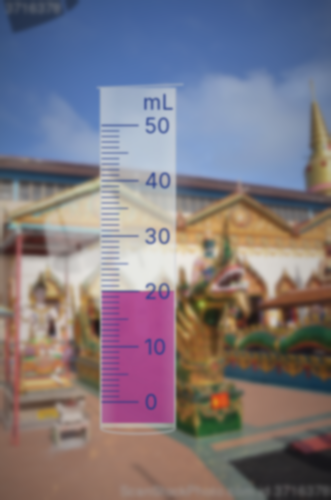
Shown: 20 mL
